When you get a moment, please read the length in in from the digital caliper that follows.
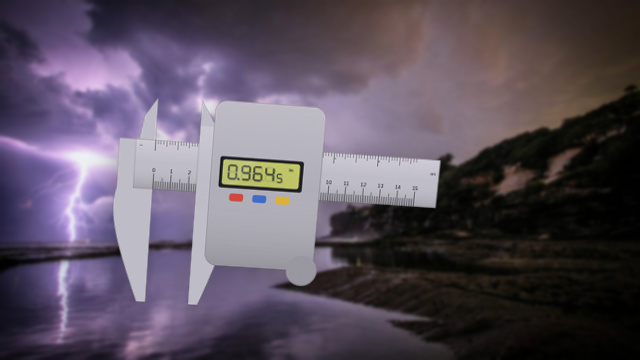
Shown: 0.9645 in
